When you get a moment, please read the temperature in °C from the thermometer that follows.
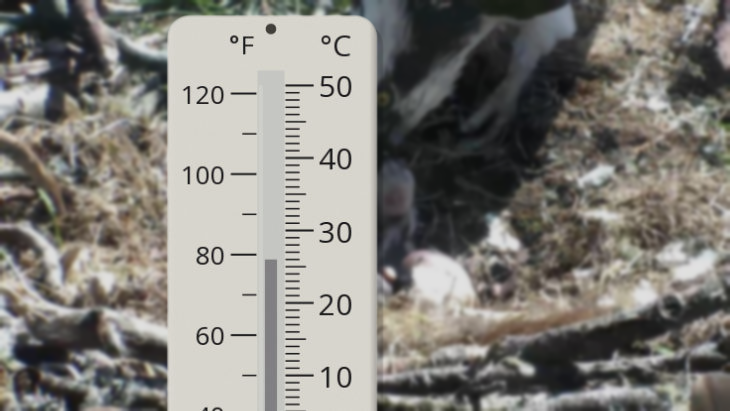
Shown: 26 °C
